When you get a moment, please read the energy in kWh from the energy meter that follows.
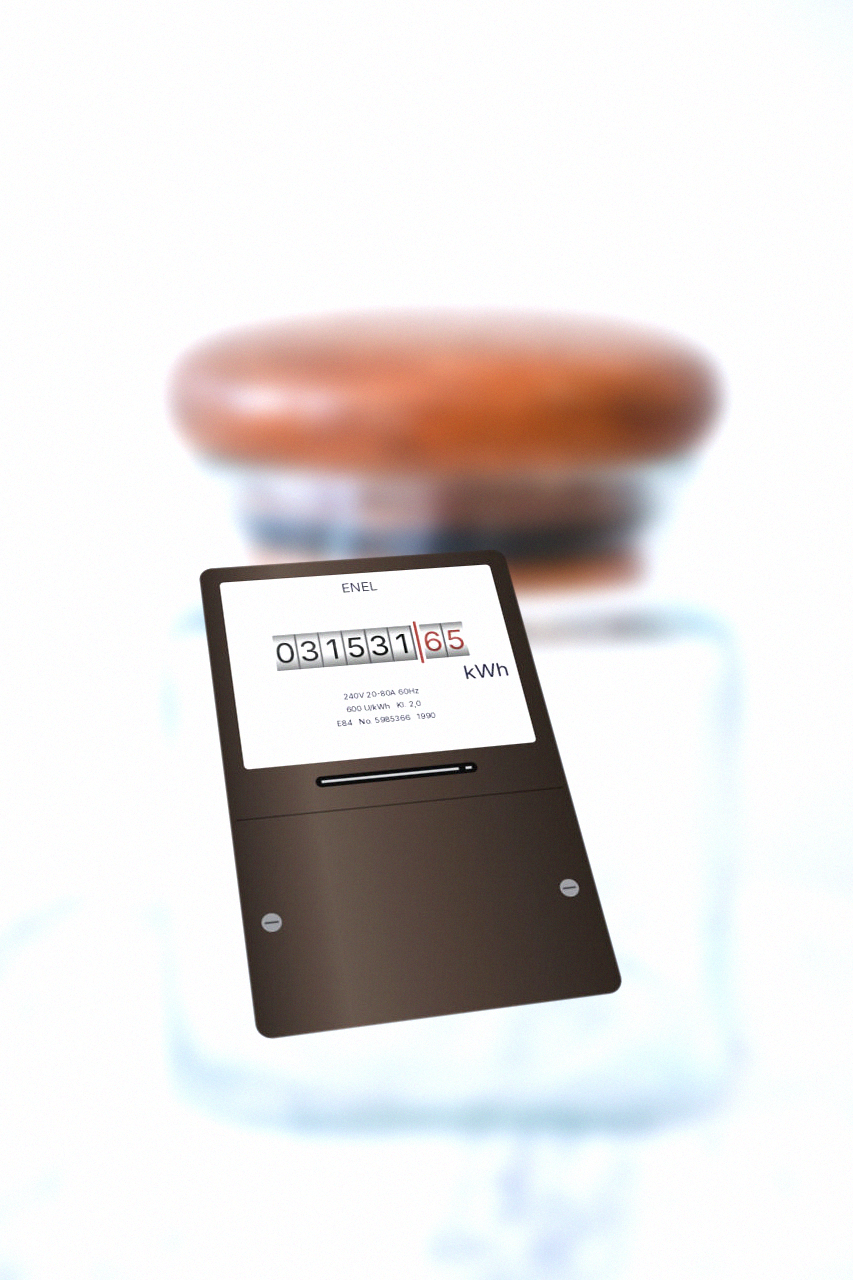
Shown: 31531.65 kWh
